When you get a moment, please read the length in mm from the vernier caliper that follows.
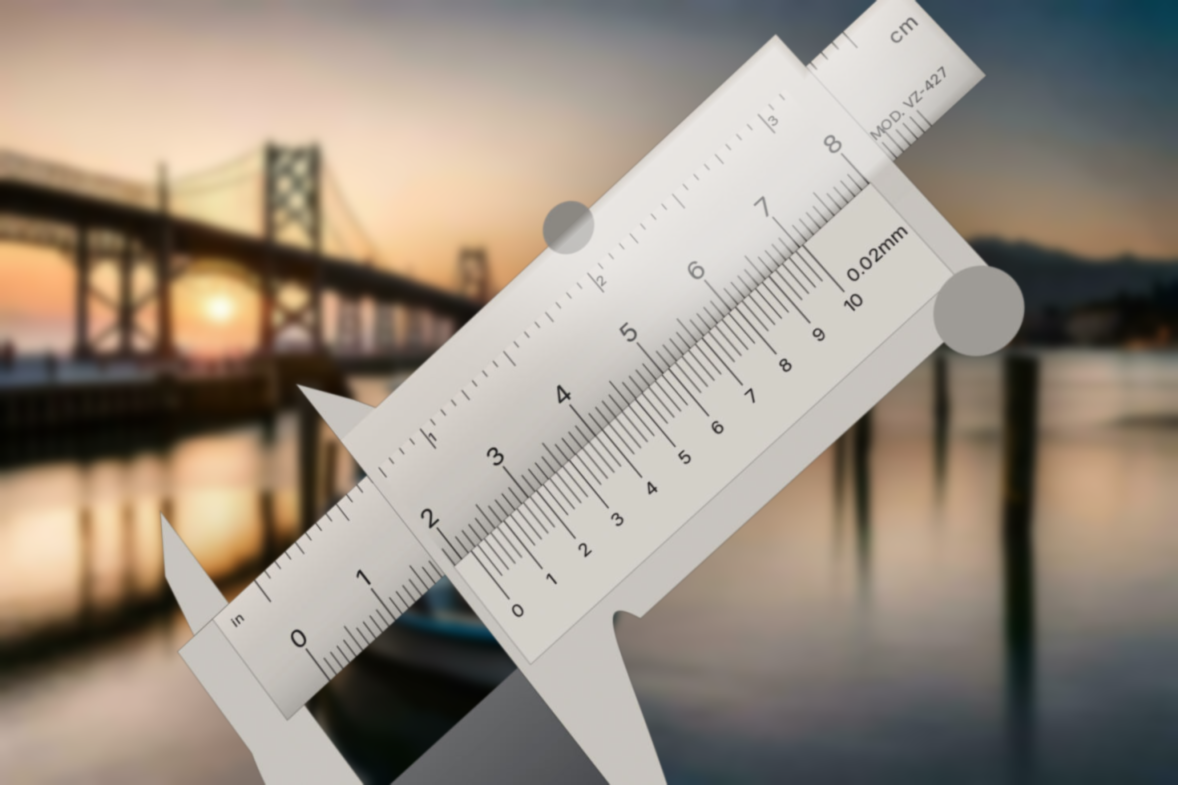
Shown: 21.4 mm
